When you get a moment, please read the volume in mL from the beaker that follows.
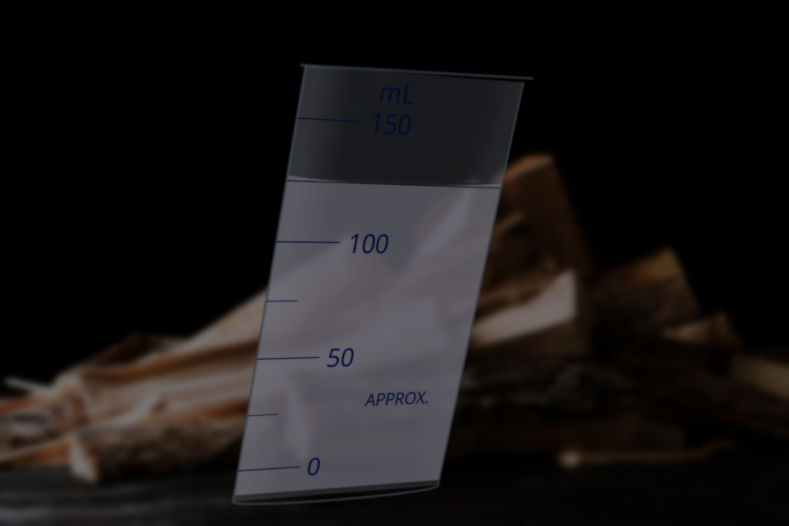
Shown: 125 mL
